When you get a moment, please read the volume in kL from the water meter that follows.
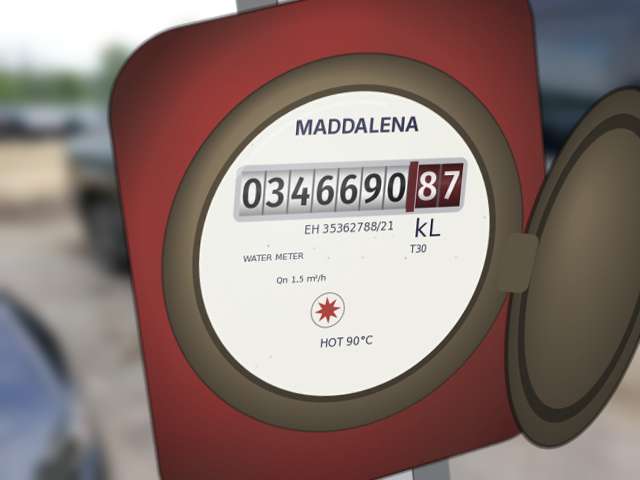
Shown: 346690.87 kL
